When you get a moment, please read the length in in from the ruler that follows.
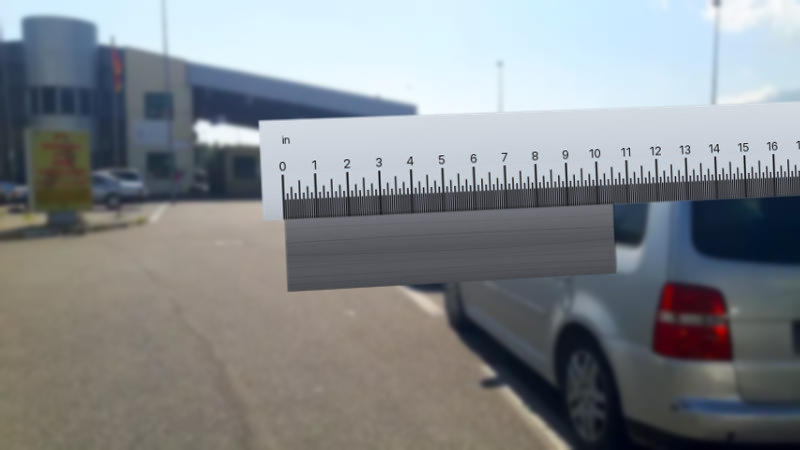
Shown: 10.5 in
